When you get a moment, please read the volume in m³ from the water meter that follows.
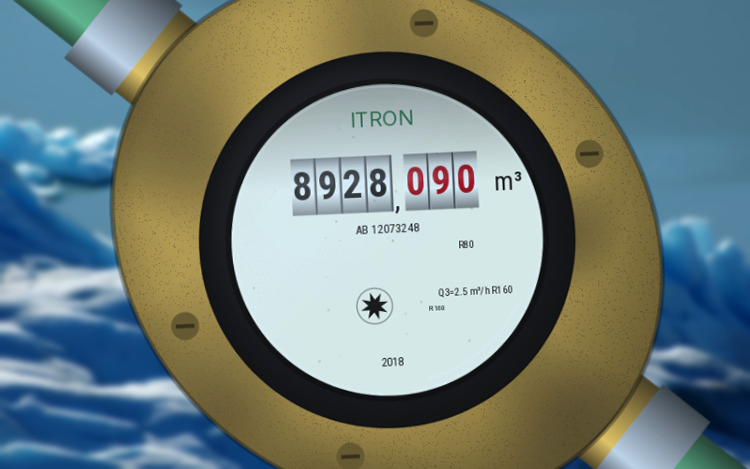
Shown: 8928.090 m³
